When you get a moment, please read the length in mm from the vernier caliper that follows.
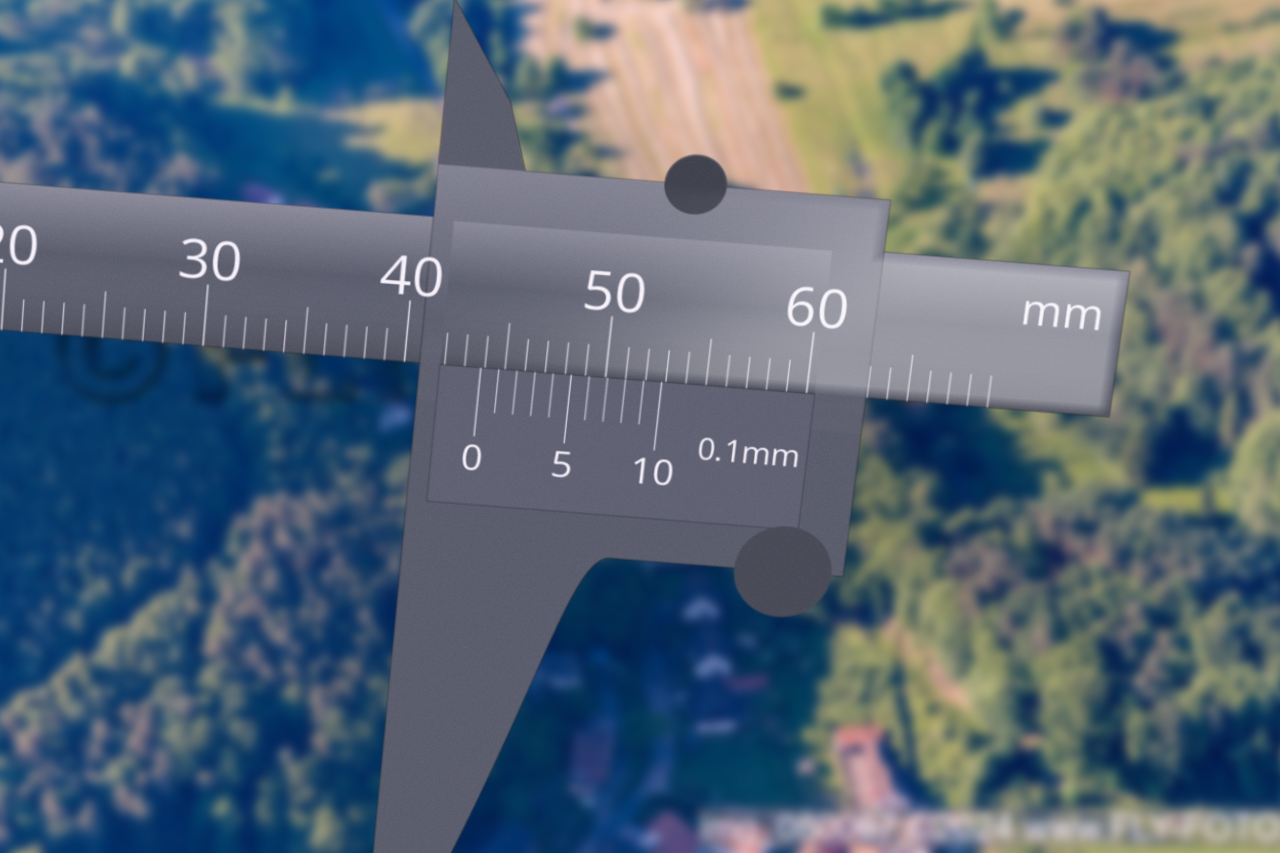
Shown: 43.8 mm
